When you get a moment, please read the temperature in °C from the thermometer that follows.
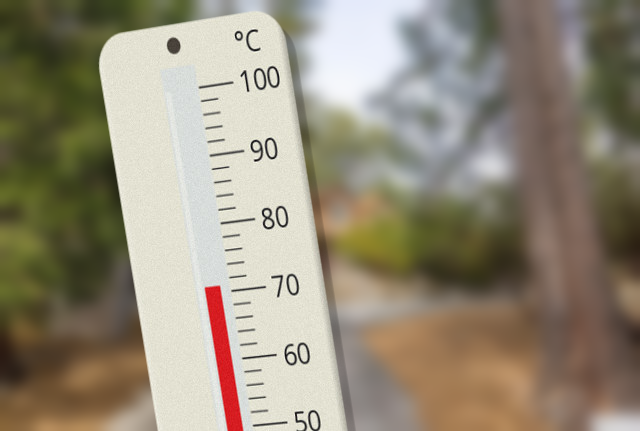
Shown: 71 °C
